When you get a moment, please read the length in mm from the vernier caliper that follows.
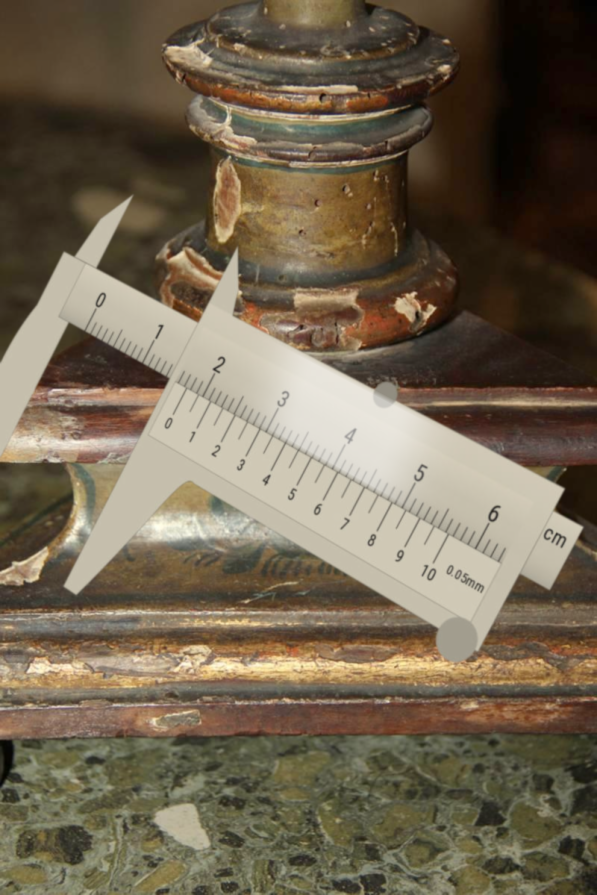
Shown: 17.4 mm
